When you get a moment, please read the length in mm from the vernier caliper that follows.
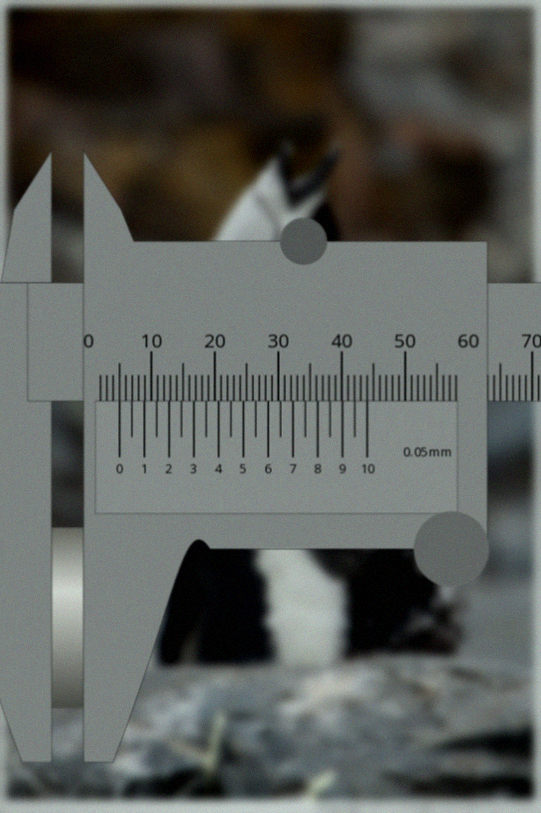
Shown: 5.0 mm
